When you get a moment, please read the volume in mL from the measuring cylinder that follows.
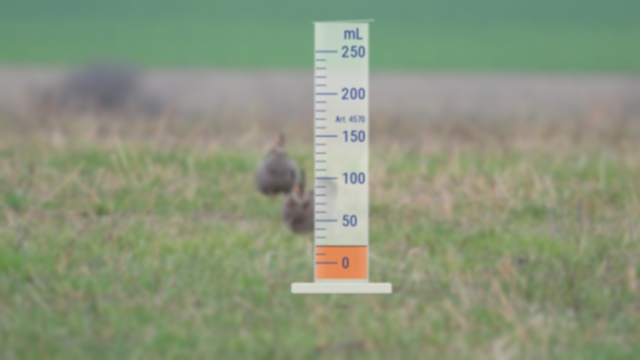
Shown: 20 mL
